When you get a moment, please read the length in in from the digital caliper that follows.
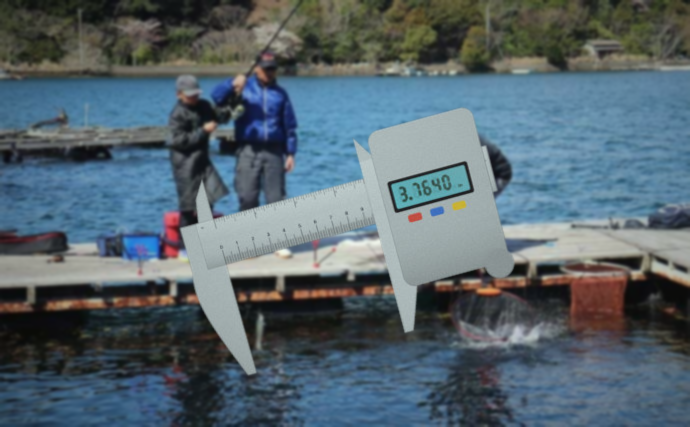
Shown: 3.7640 in
